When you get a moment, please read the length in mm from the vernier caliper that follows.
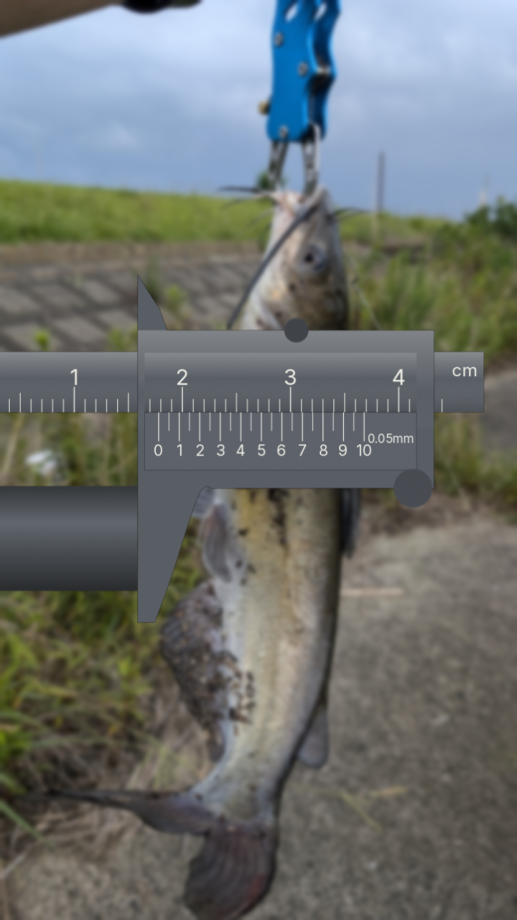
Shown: 17.8 mm
